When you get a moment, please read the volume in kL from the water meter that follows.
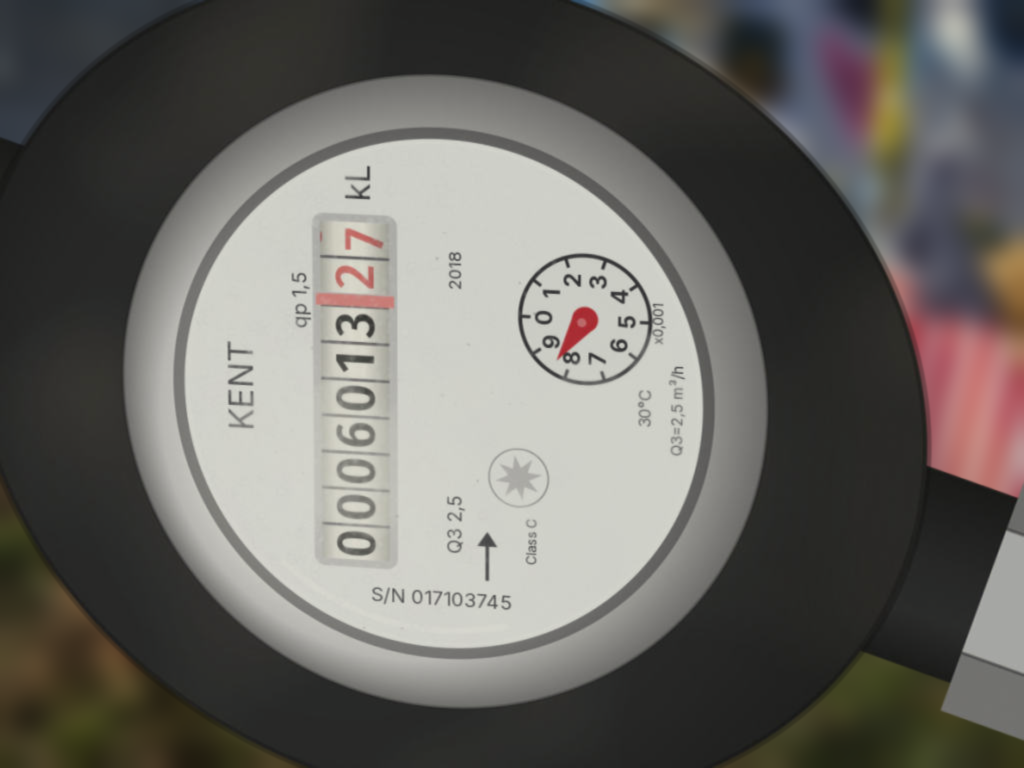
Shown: 6013.268 kL
